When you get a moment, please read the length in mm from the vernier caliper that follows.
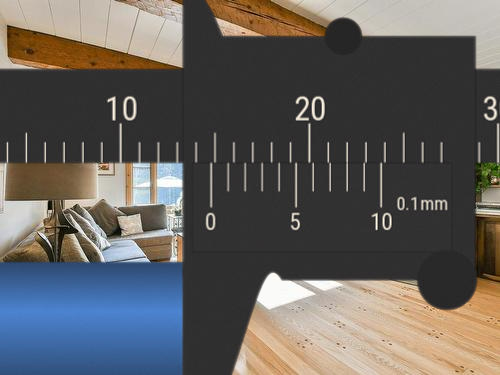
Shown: 14.8 mm
